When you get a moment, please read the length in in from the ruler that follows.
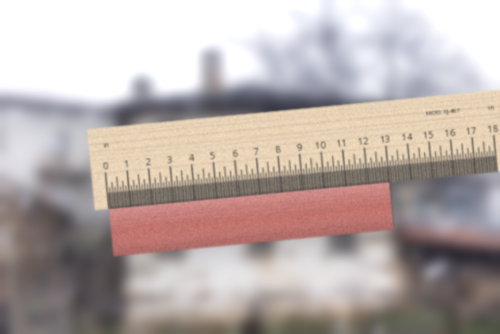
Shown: 13 in
